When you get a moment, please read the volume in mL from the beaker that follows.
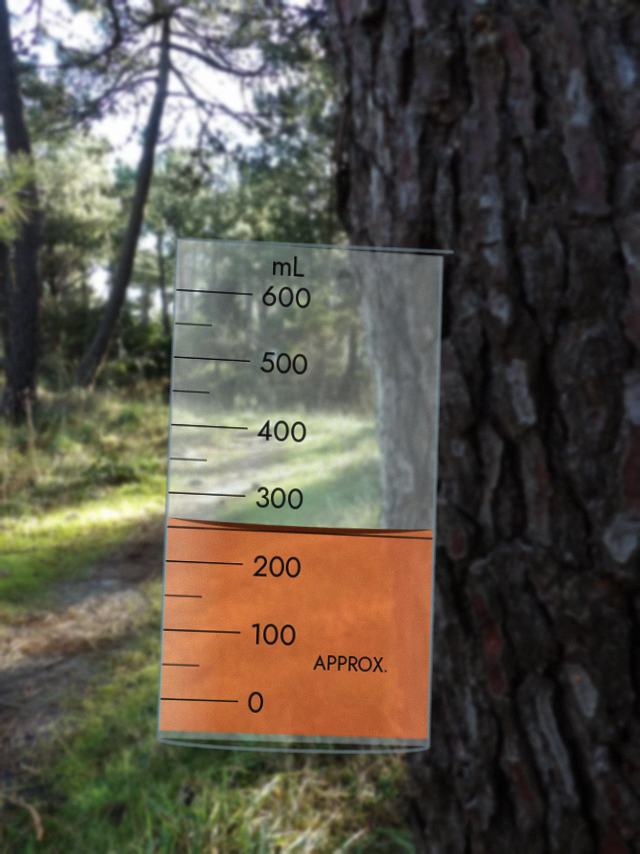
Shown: 250 mL
